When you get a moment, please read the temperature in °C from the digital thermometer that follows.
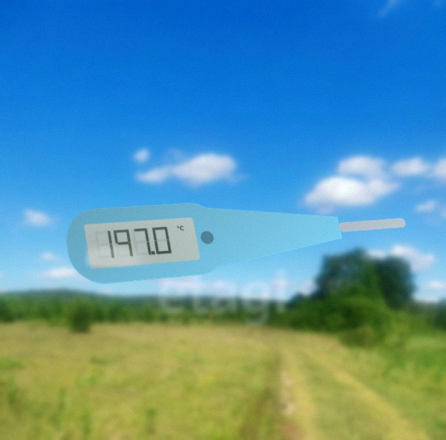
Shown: 197.0 °C
